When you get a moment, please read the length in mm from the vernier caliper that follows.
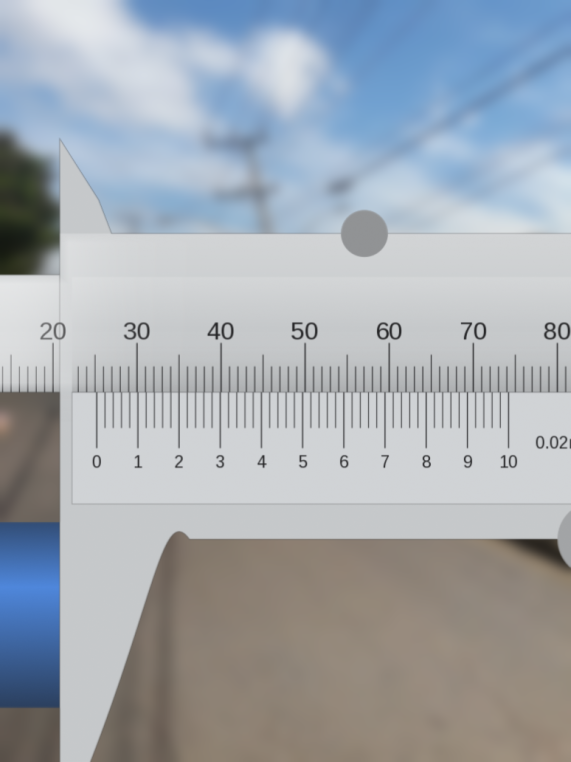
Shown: 25.2 mm
